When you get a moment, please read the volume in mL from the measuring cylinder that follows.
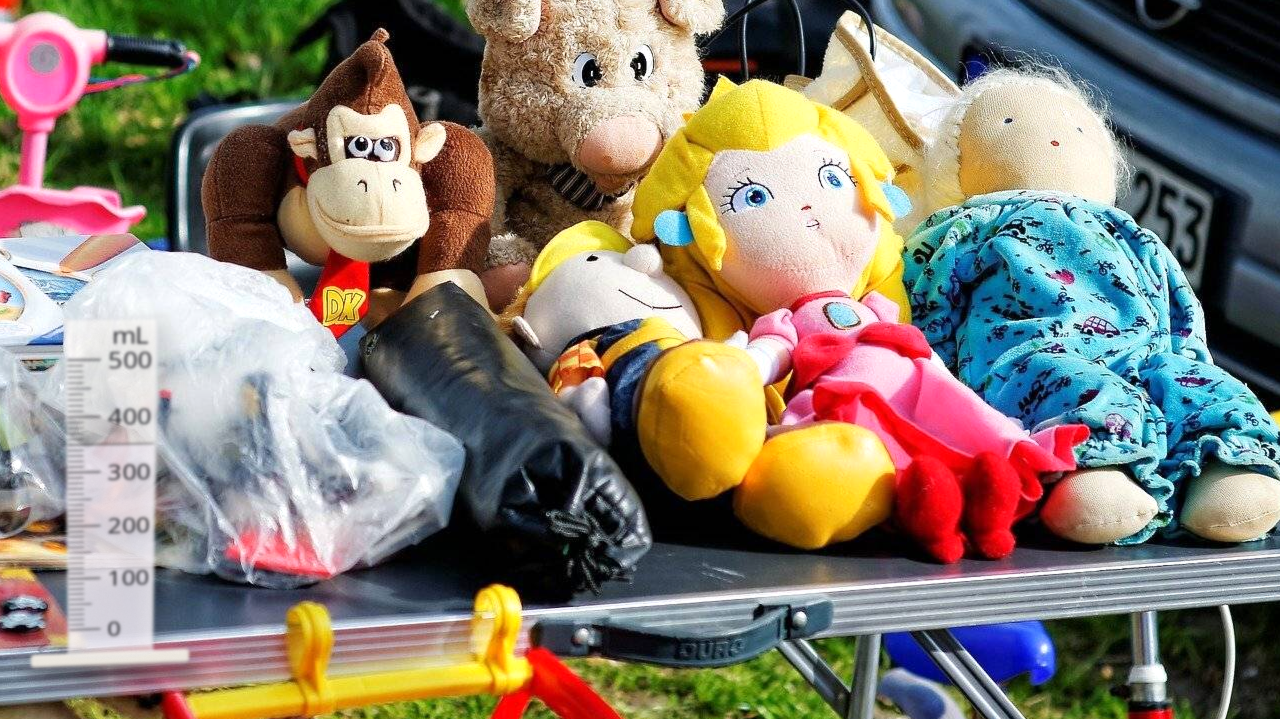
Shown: 350 mL
